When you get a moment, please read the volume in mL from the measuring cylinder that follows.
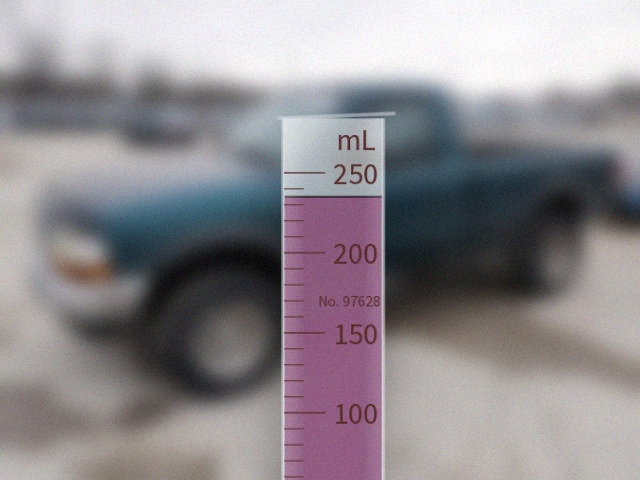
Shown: 235 mL
